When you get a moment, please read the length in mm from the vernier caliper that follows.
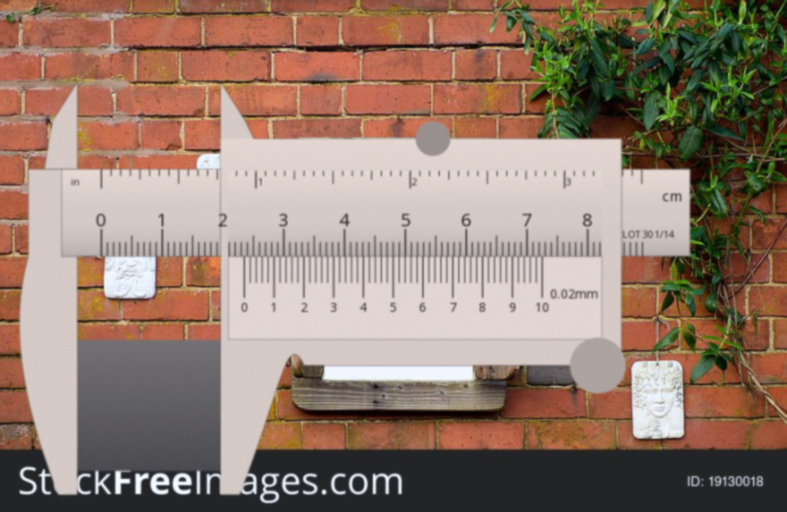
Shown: 23.5 mm
